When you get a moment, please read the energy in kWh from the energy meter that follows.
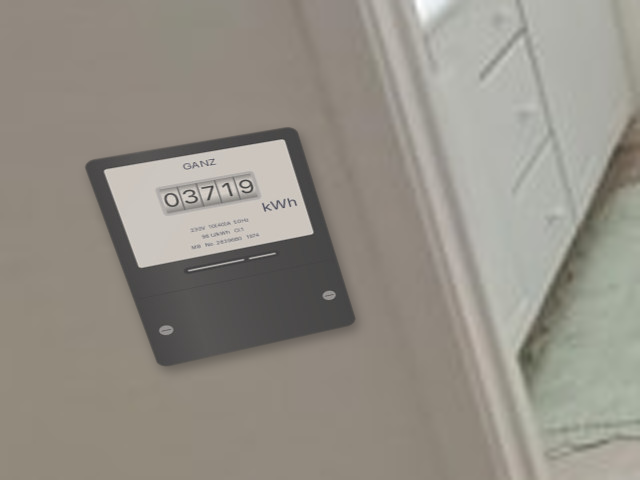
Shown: 3719 kWh
